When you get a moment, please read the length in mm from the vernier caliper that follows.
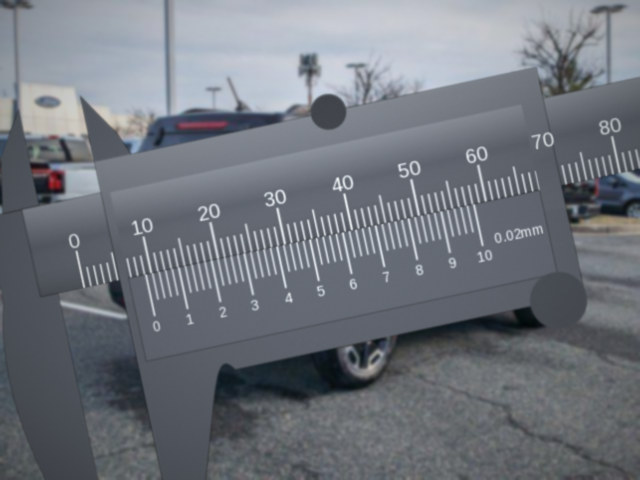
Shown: 9.2 mm
